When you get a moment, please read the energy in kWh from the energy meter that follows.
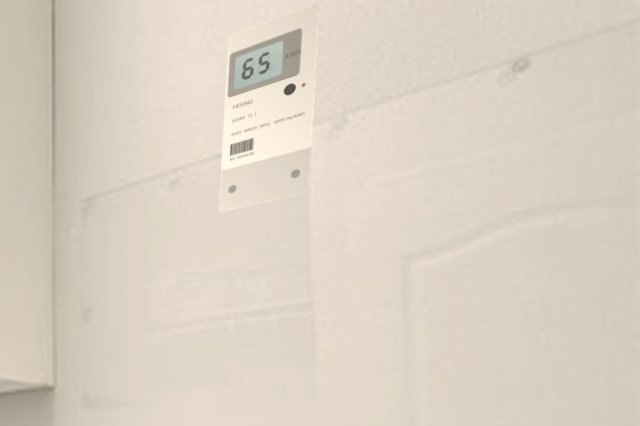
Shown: 65 kWh
